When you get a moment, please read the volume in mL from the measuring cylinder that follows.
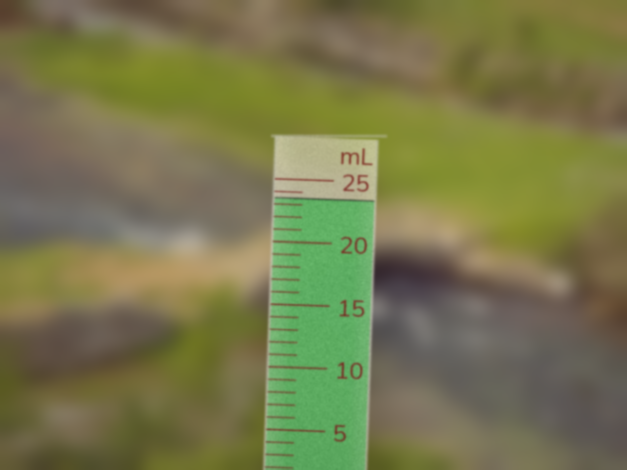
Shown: 23.5 mL
